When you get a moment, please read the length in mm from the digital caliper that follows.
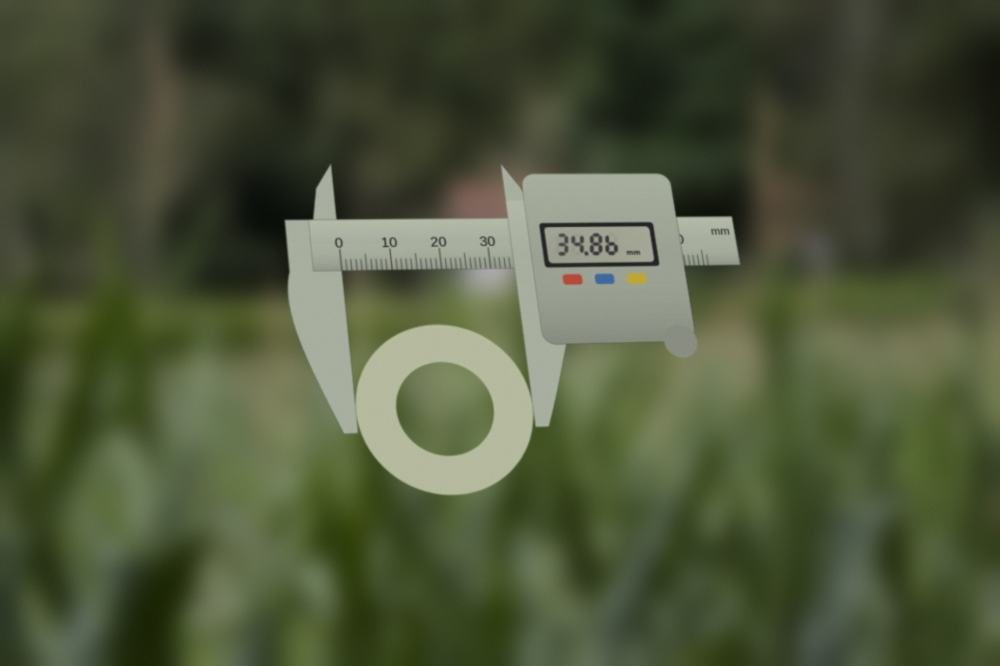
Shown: 34.86 mm
